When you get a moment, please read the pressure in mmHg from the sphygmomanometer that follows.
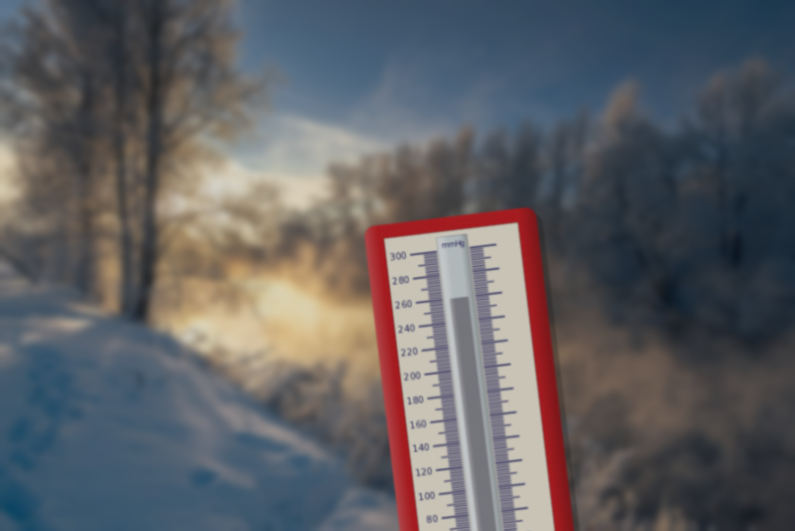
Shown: 260 mmHg
